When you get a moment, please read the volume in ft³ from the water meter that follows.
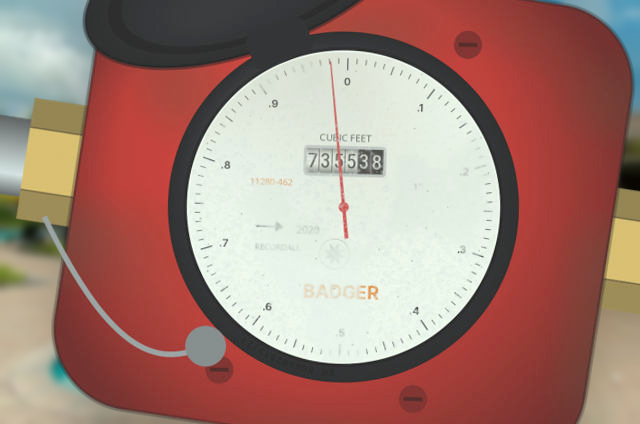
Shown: 735537.98 ft³
